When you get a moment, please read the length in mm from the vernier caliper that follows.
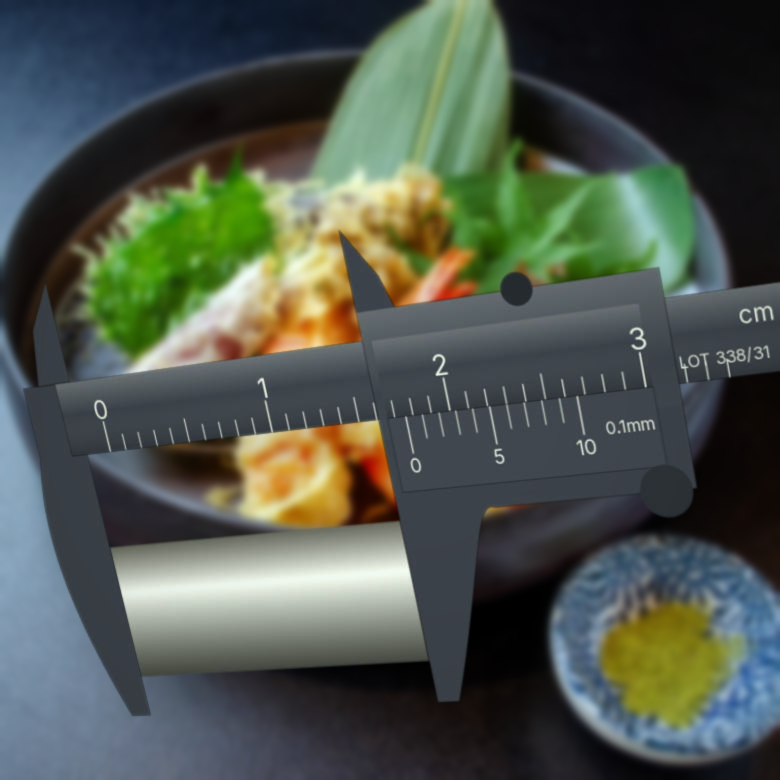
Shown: 17.6 mm
